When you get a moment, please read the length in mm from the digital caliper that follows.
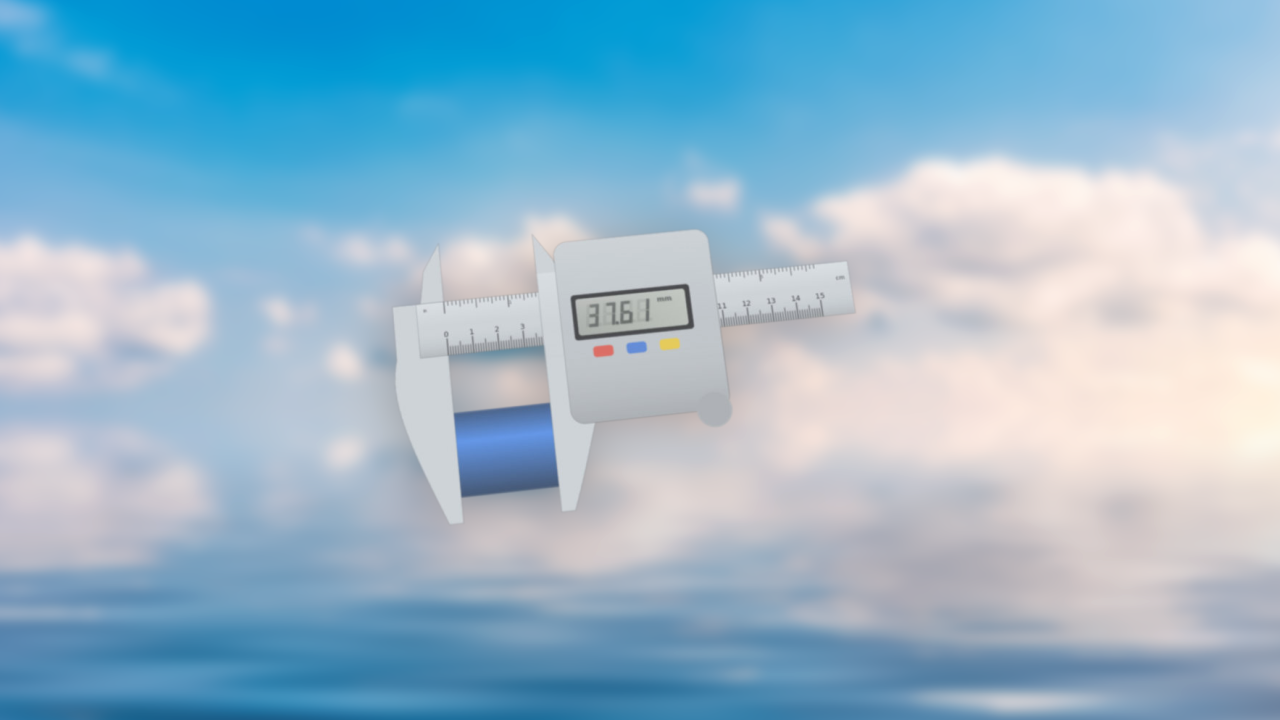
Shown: 37.61 mm
